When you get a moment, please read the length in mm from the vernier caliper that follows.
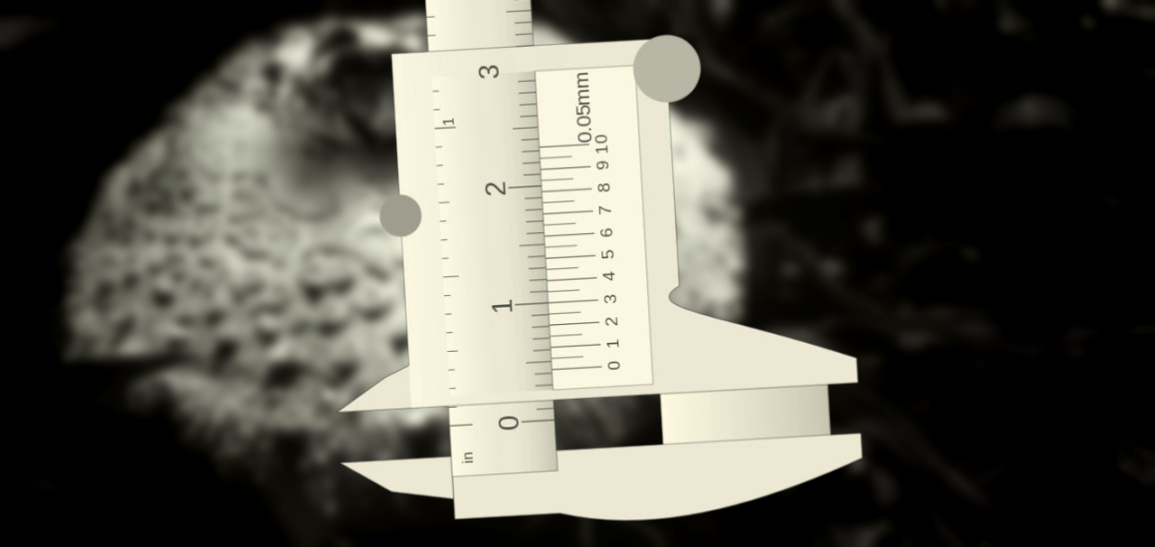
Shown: 4.3 mm
